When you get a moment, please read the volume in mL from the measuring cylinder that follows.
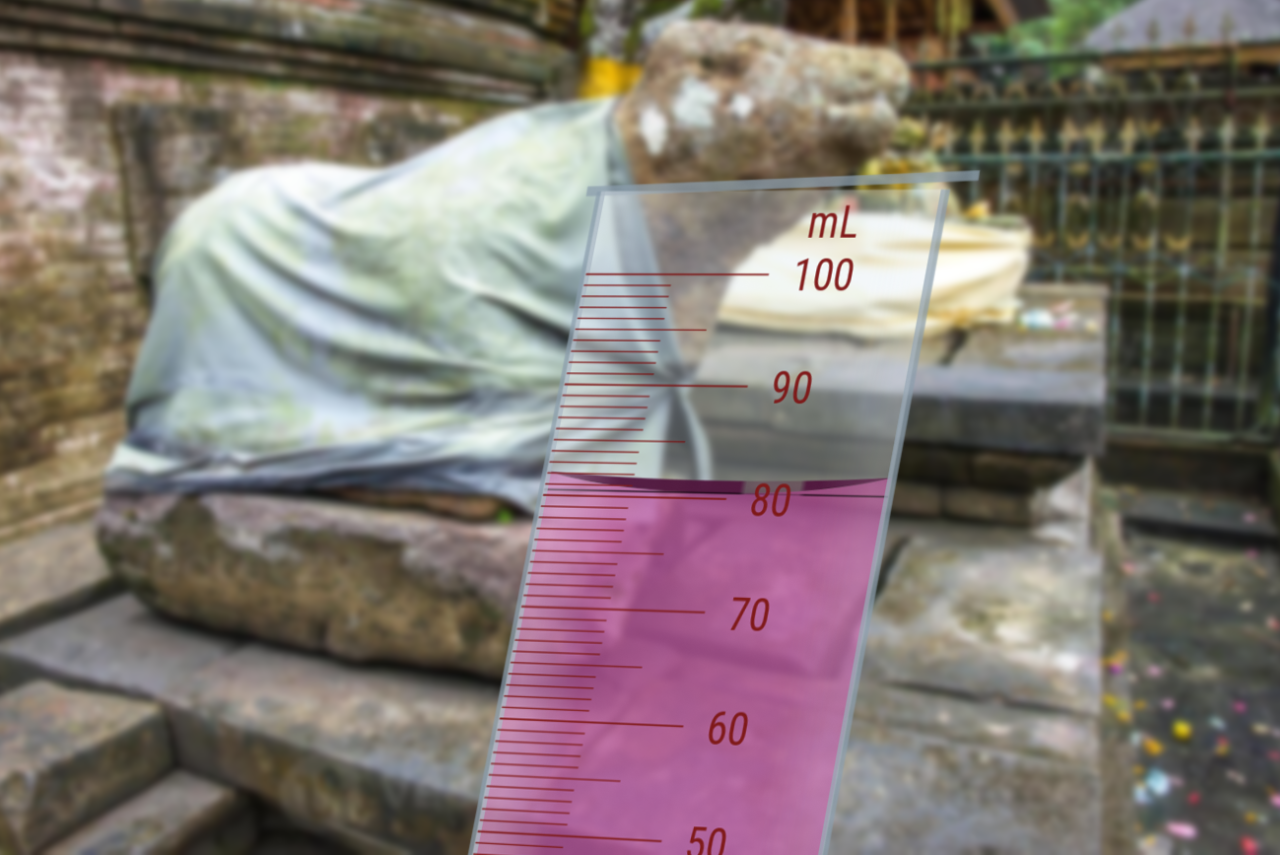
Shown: 80.5 mL
